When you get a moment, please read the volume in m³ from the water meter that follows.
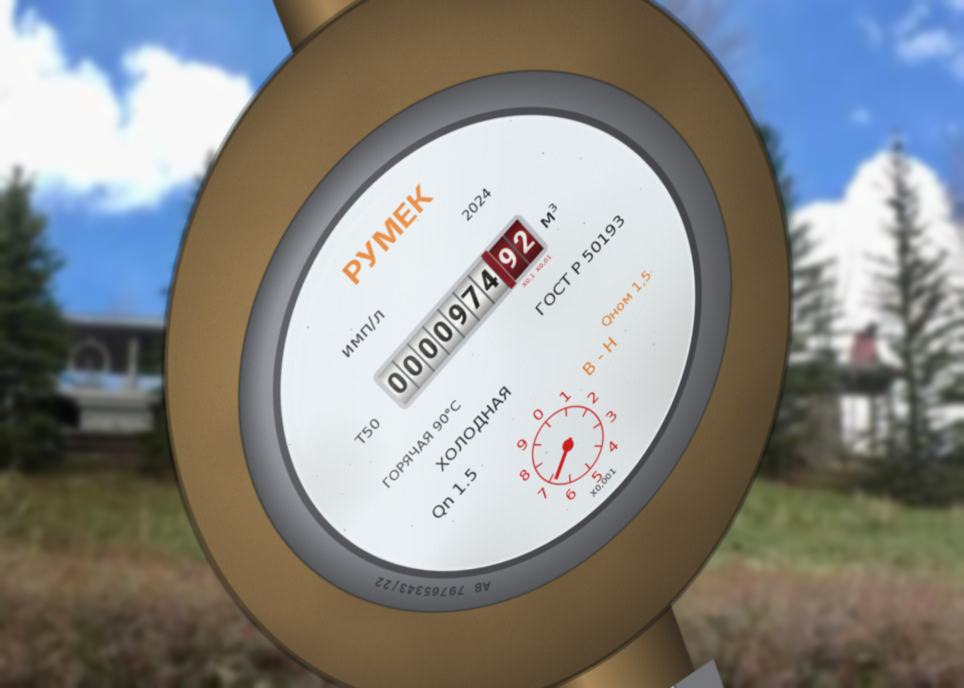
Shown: 974.926 m³
